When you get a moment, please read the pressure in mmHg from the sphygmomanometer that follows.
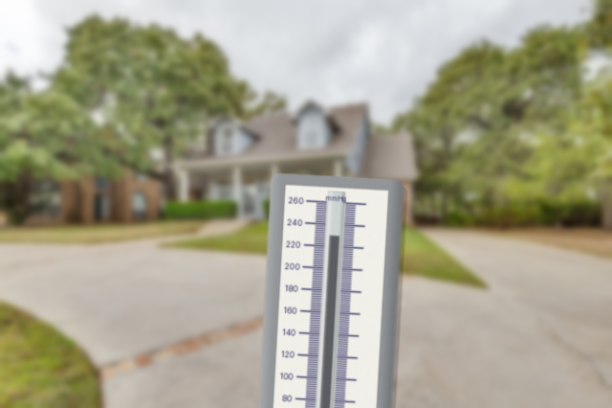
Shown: 230 mmHg
